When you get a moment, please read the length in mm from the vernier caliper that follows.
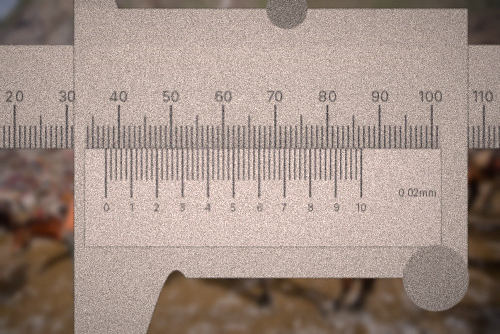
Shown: 37.5 mm
